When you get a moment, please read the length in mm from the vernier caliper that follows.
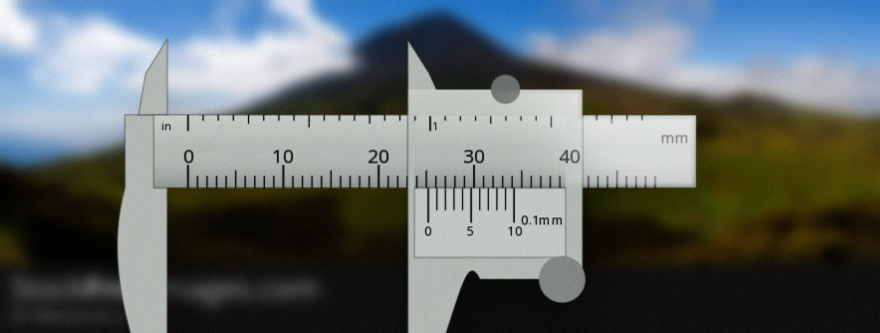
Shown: 25.2 mm
